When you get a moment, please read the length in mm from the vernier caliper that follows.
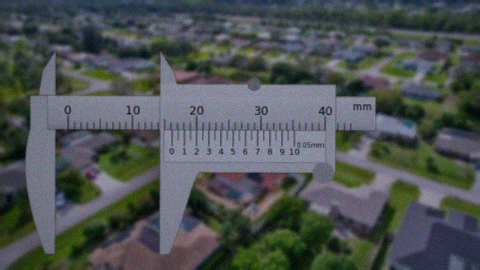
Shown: 16.2 mm
